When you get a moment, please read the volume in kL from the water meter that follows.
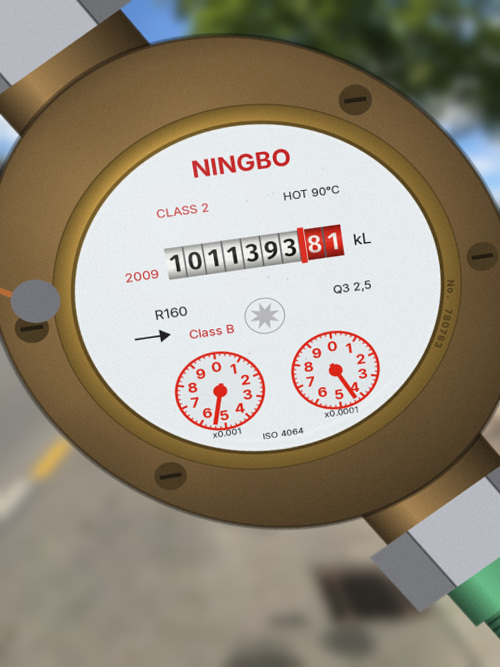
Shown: 1011393.8154 kL
